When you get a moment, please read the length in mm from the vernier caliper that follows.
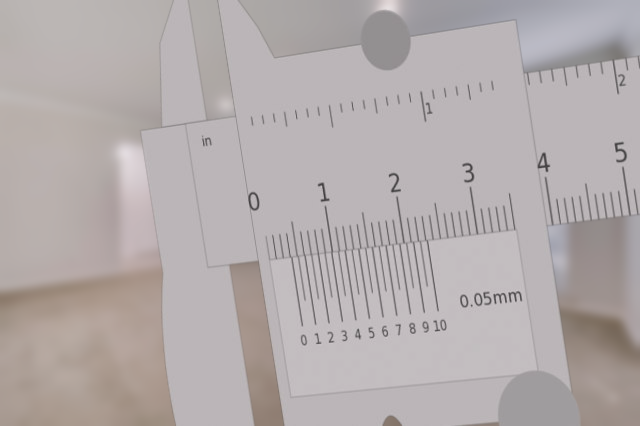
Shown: 4.2 mm
